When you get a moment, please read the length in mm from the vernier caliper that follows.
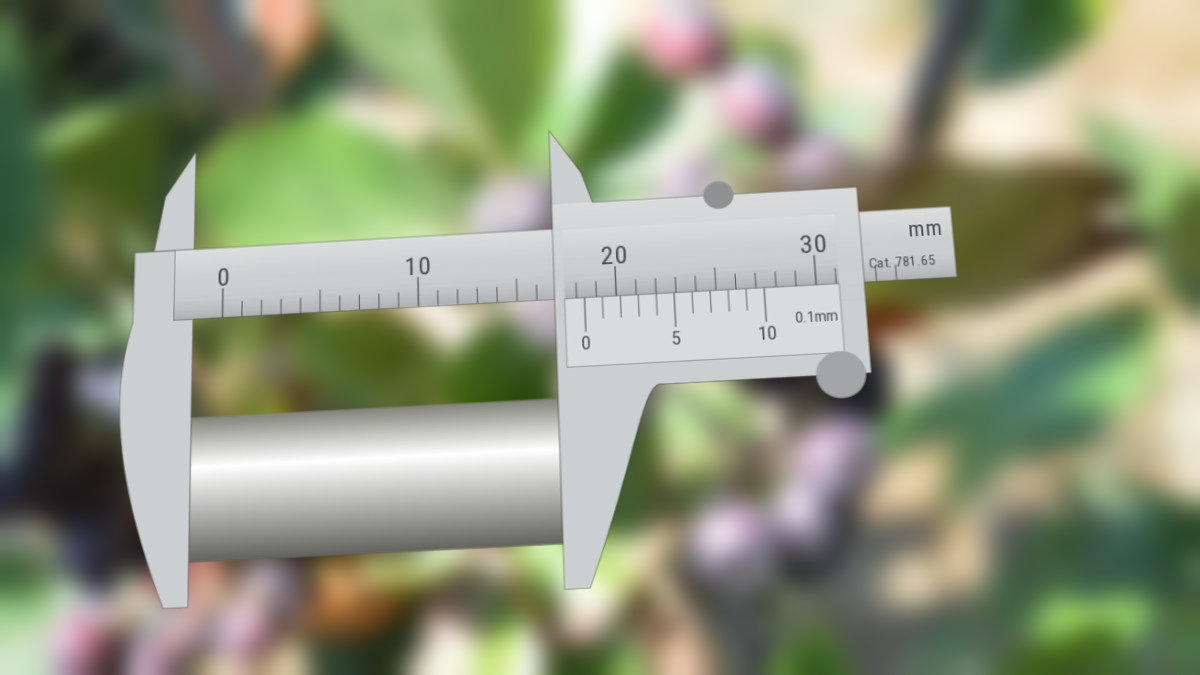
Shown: 18.4 mm
